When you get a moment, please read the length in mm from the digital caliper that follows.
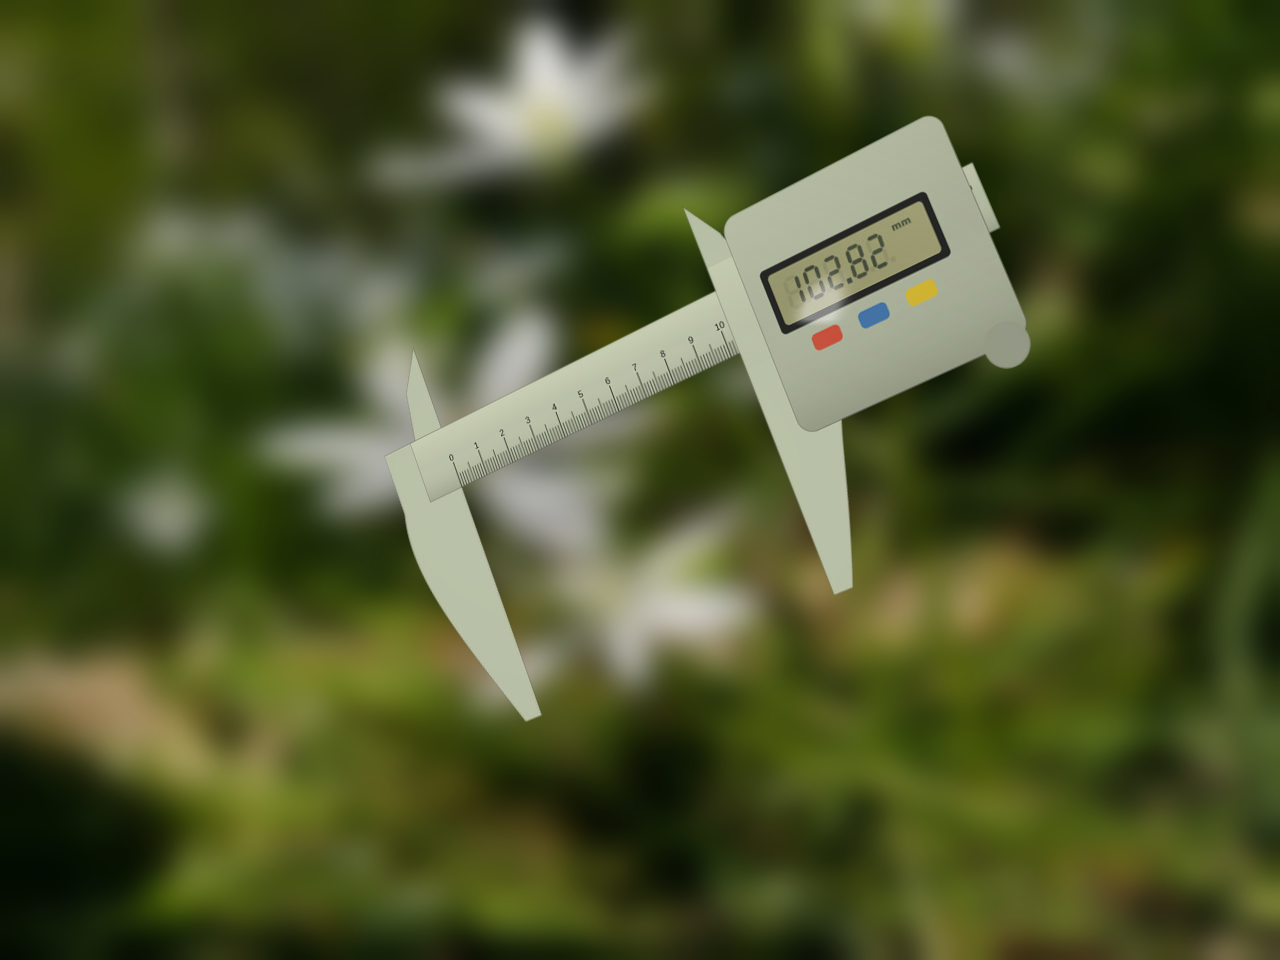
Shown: 102.82 mm
